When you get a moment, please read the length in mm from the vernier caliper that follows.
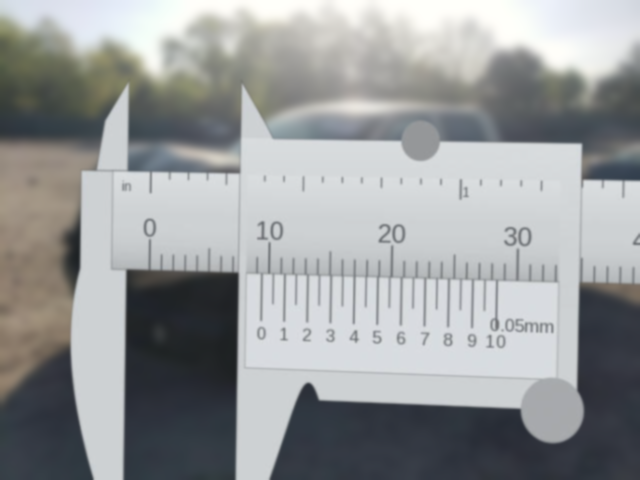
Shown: 9.4 mm
